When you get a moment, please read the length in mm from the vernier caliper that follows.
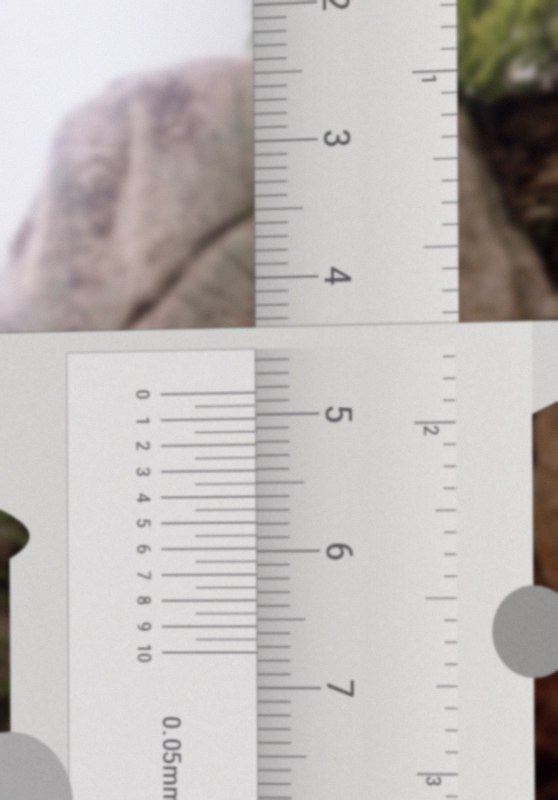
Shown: 48.4 mm
